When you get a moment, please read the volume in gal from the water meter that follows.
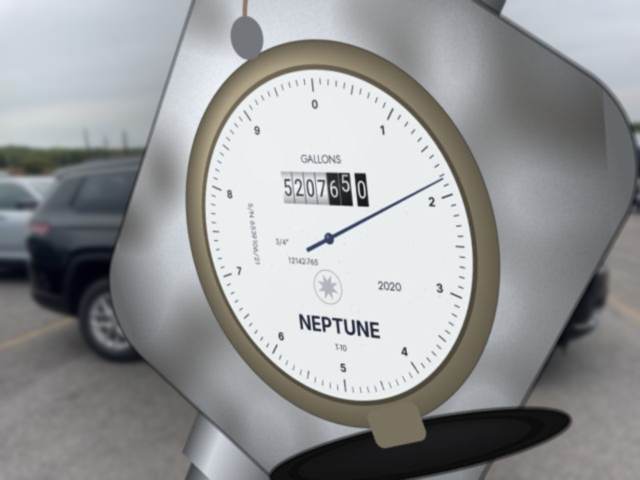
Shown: 5207651.8 gal
